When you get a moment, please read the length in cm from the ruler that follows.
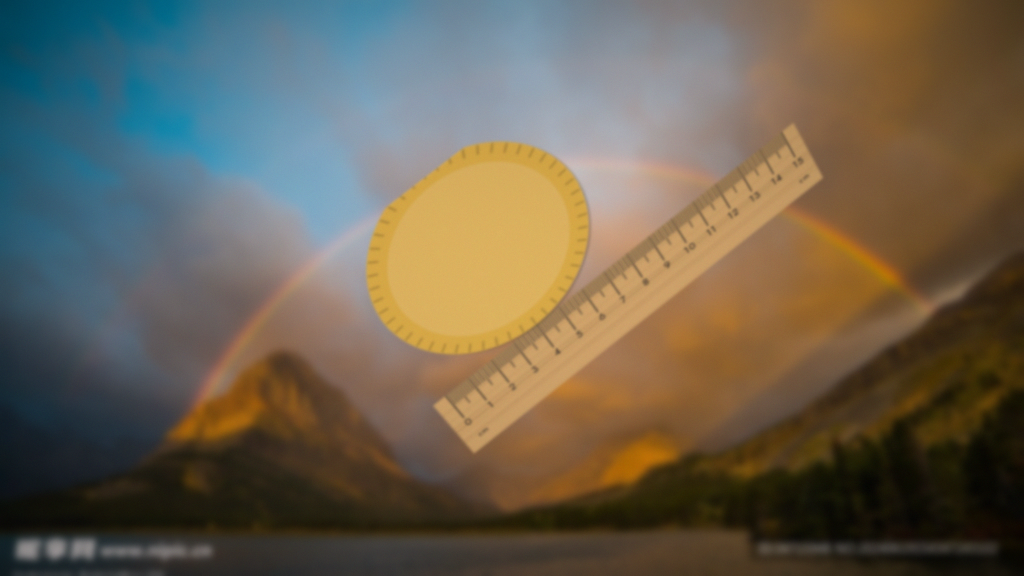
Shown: 8 cm
